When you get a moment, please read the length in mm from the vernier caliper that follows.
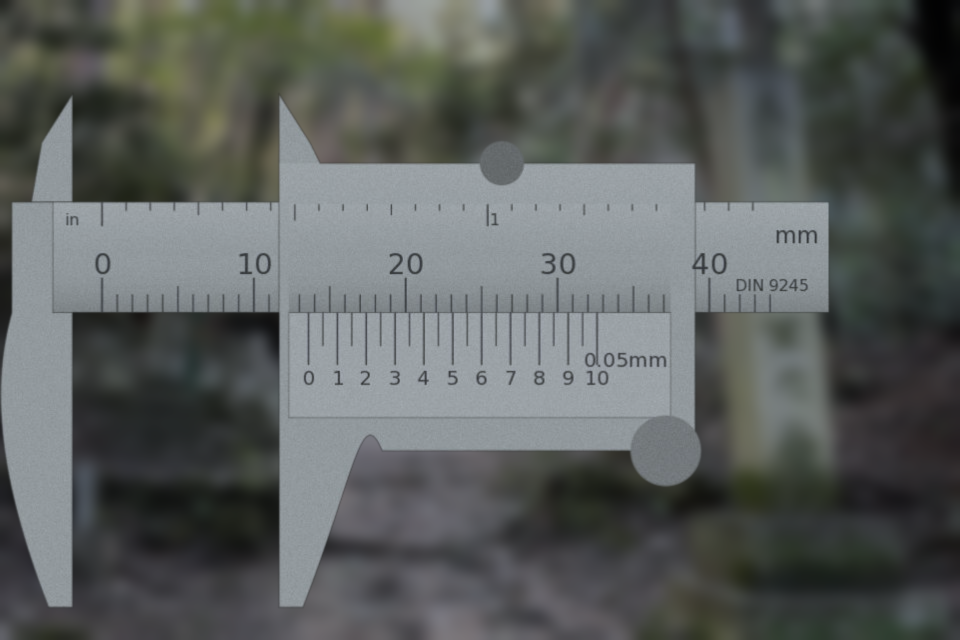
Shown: 13.6 mm
